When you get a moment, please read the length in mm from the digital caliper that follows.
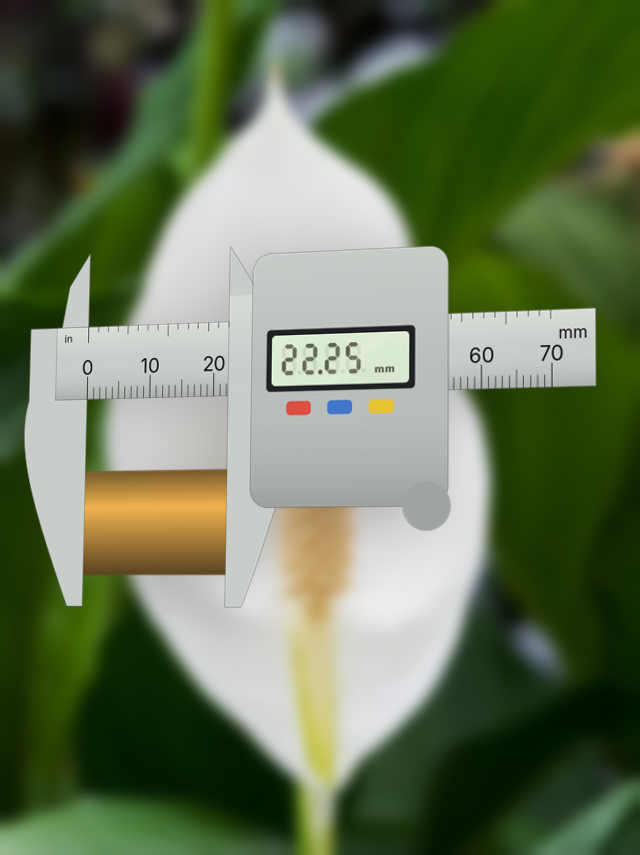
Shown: 22.25 mm
